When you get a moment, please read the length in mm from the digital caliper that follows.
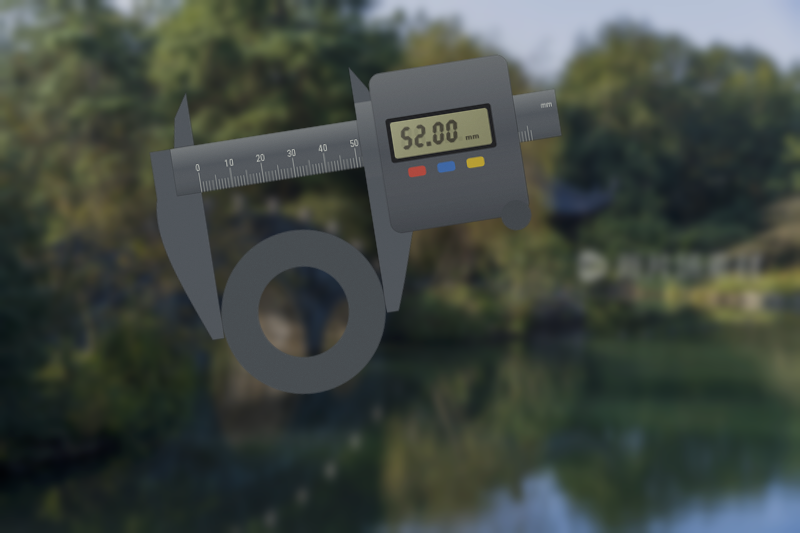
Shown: 52.00 mm
